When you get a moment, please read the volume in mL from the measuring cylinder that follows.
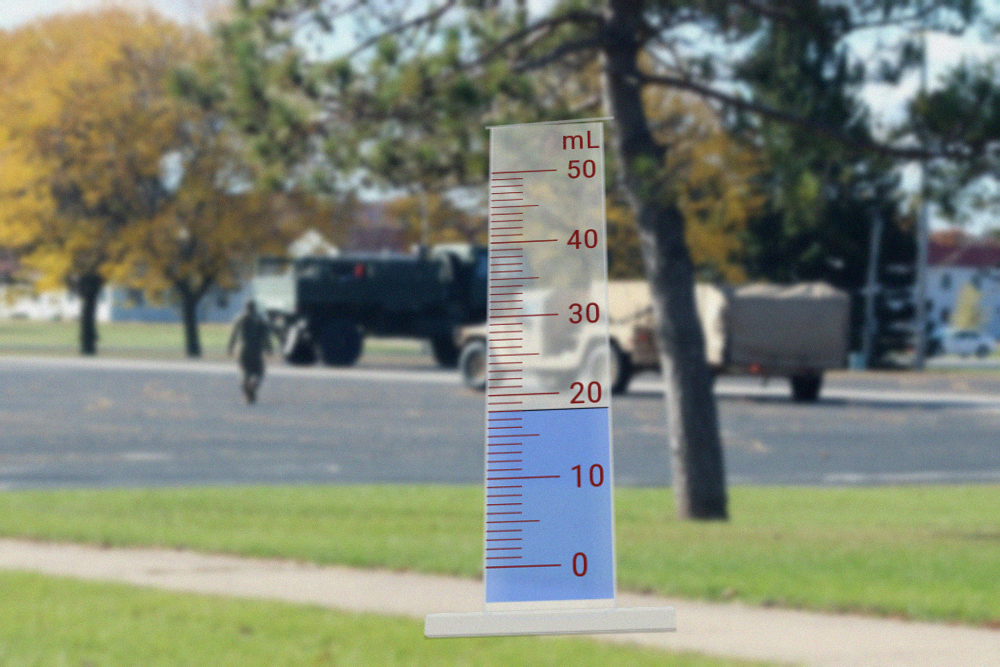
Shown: 18 mL
